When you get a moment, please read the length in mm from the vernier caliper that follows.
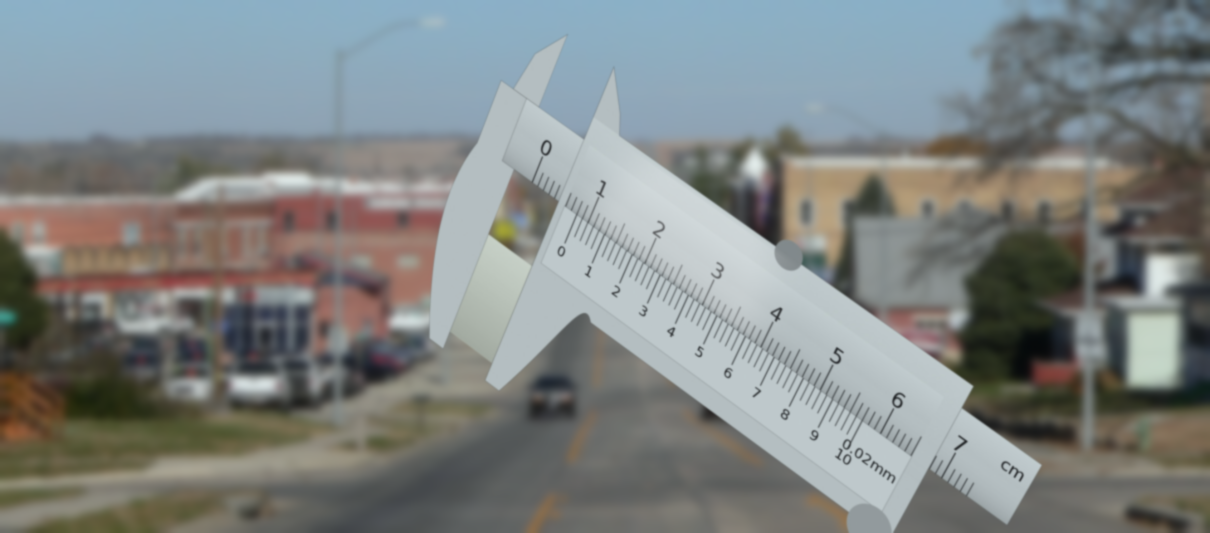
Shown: 8.0 mm
